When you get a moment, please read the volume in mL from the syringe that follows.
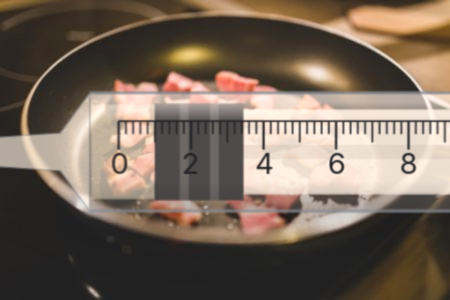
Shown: 1 mL
